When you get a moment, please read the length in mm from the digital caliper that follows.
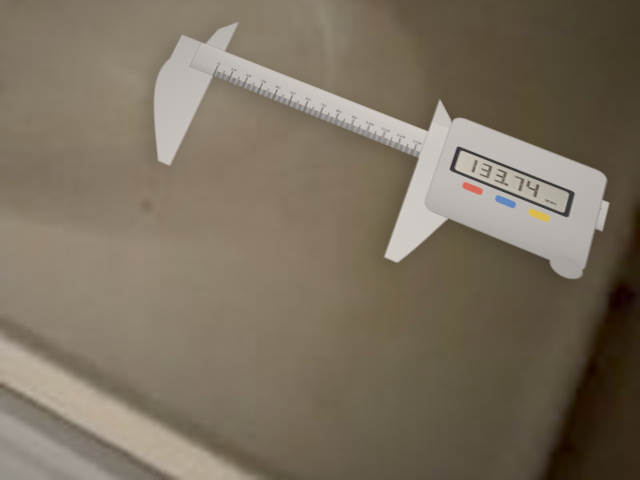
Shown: 133.74 mm
